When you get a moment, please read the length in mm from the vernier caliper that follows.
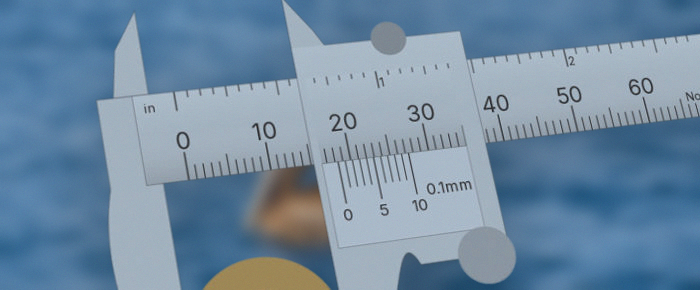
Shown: 18.4 mm
